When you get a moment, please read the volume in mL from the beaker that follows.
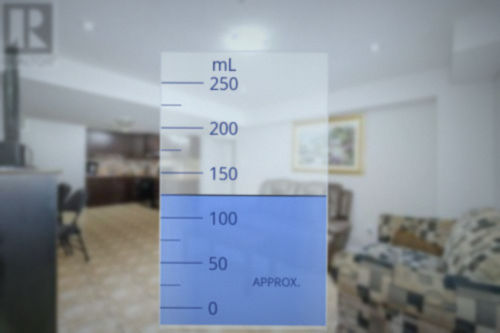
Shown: 125 mL
